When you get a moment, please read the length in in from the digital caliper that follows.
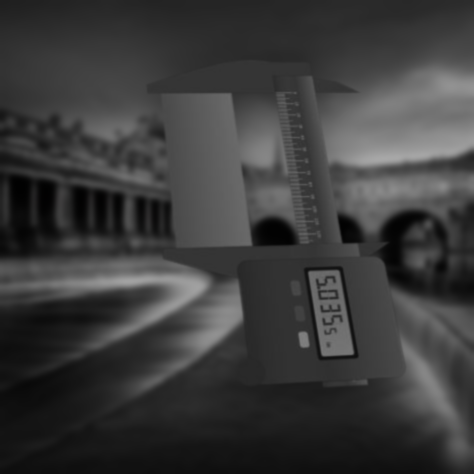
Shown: 5.0355 in
